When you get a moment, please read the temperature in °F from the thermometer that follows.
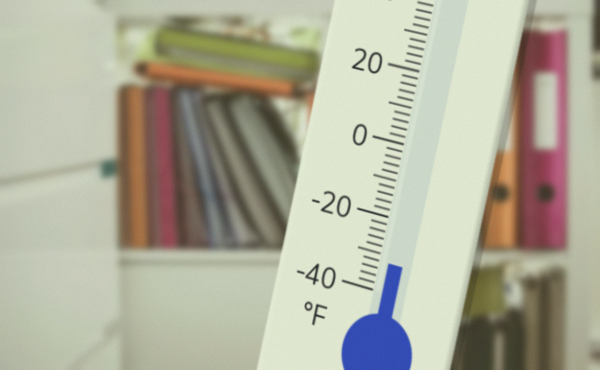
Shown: -32 °F
